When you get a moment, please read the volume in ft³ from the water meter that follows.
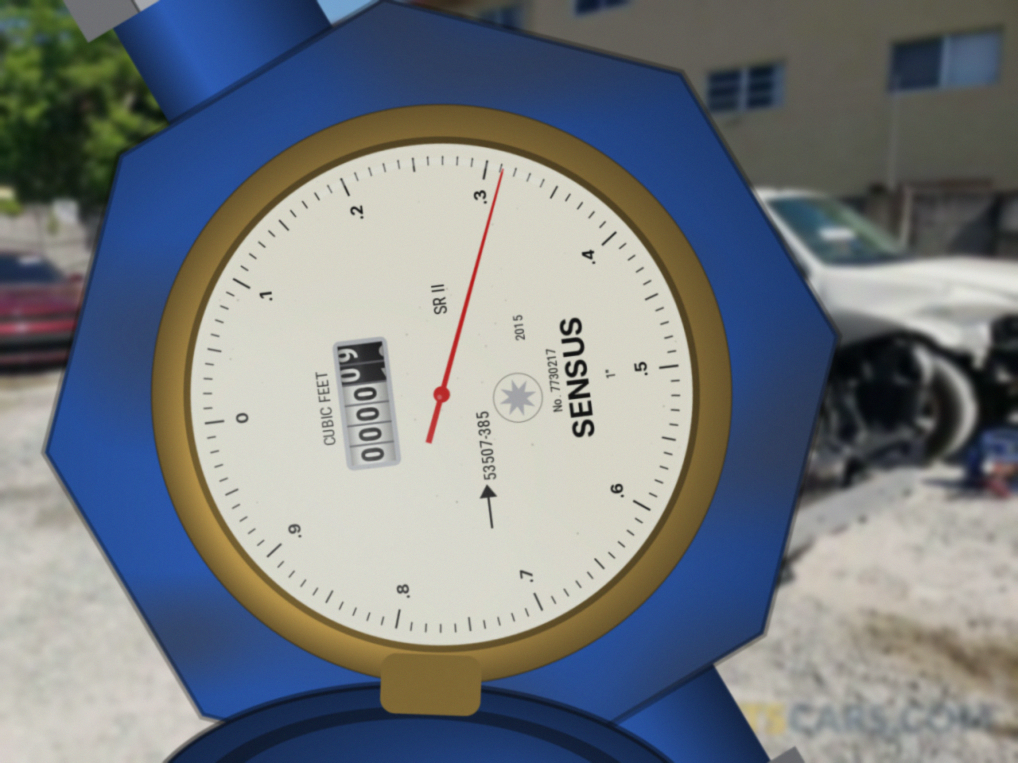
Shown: 9.31 ft³
